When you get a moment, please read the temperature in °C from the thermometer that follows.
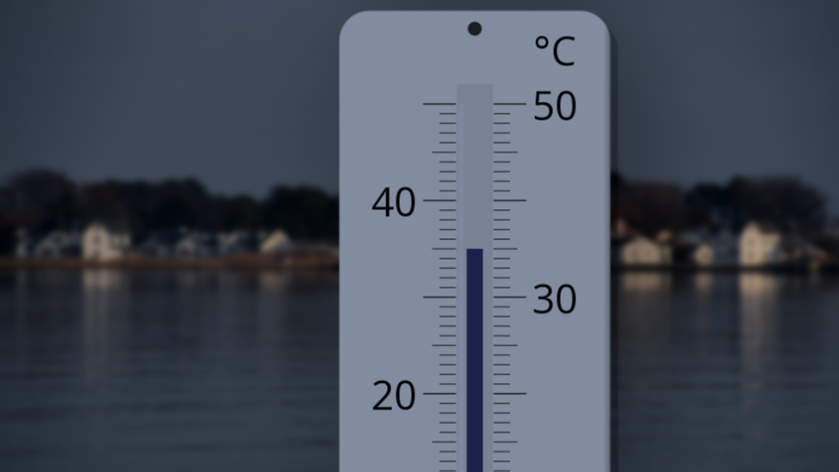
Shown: 35 °C
